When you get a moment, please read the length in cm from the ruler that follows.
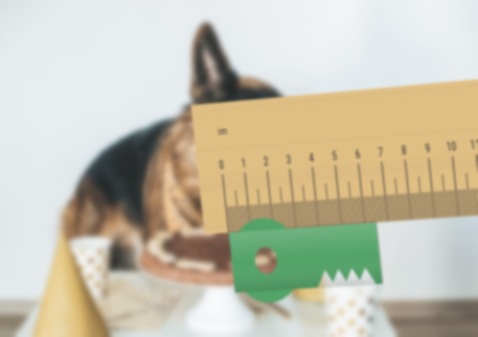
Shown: 6.5 cm
